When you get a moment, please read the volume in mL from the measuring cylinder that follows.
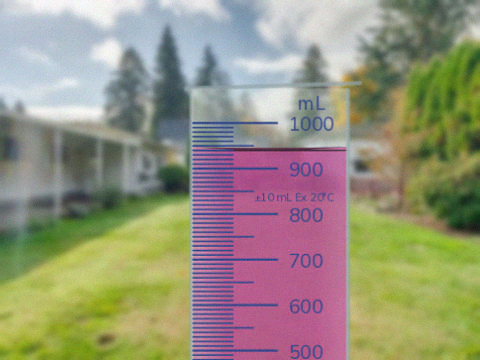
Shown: 940 mL
